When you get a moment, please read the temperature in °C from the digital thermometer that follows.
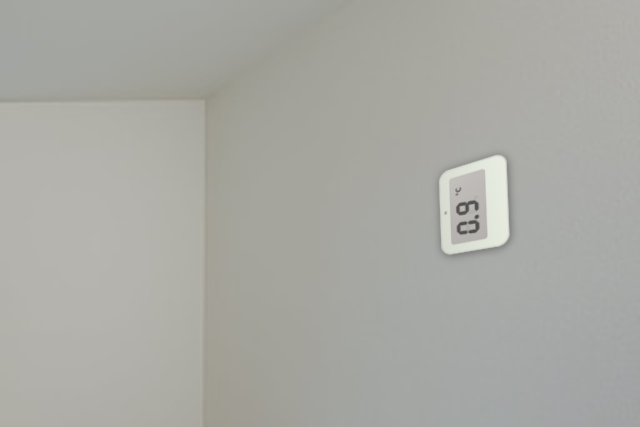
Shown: 0.9 °C
